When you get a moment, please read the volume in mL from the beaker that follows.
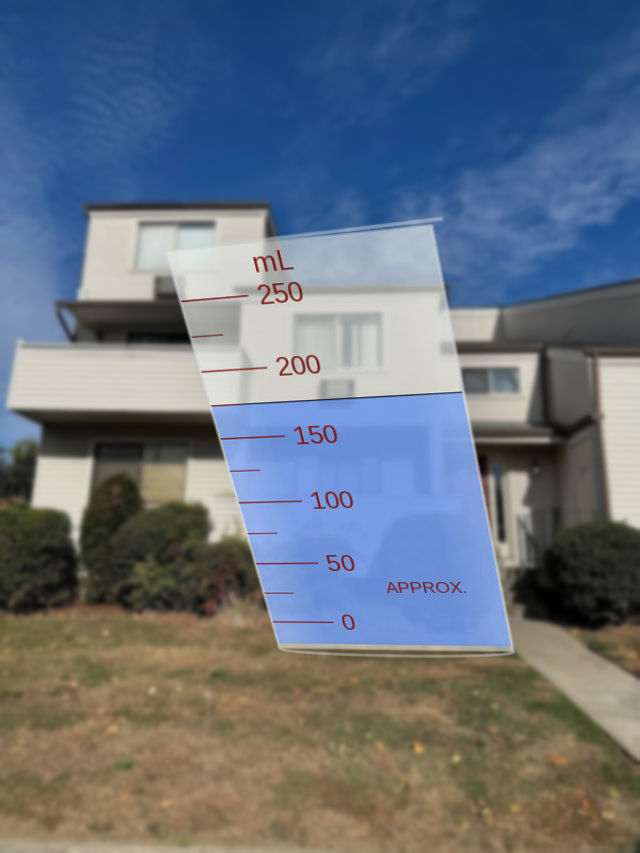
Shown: 175 mL
